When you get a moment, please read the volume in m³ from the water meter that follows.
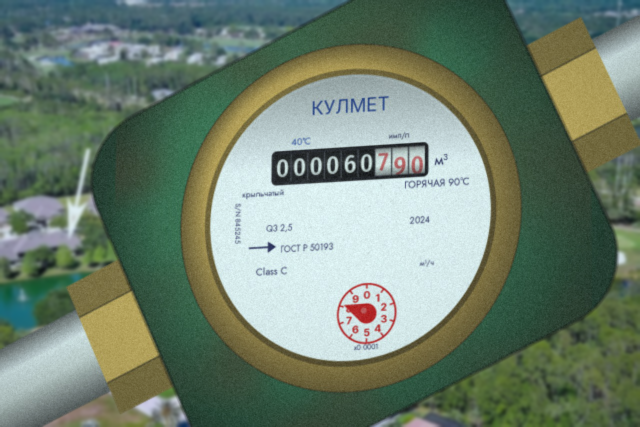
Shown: 60.7898 m³
